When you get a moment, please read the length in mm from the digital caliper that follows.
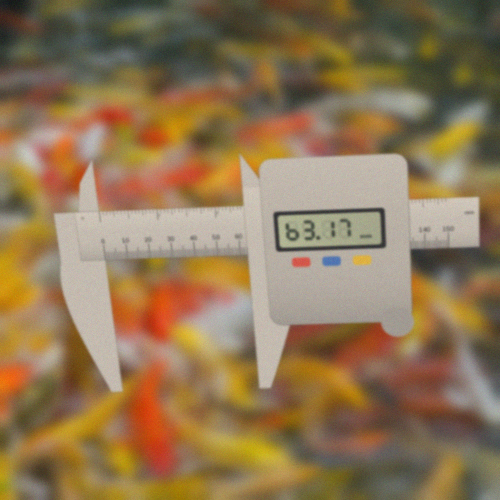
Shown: 63.17 mm
